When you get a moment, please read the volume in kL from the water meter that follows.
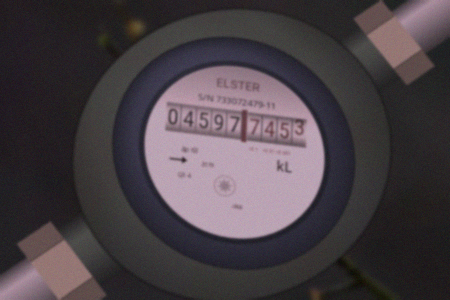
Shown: 4597.7453 kL
